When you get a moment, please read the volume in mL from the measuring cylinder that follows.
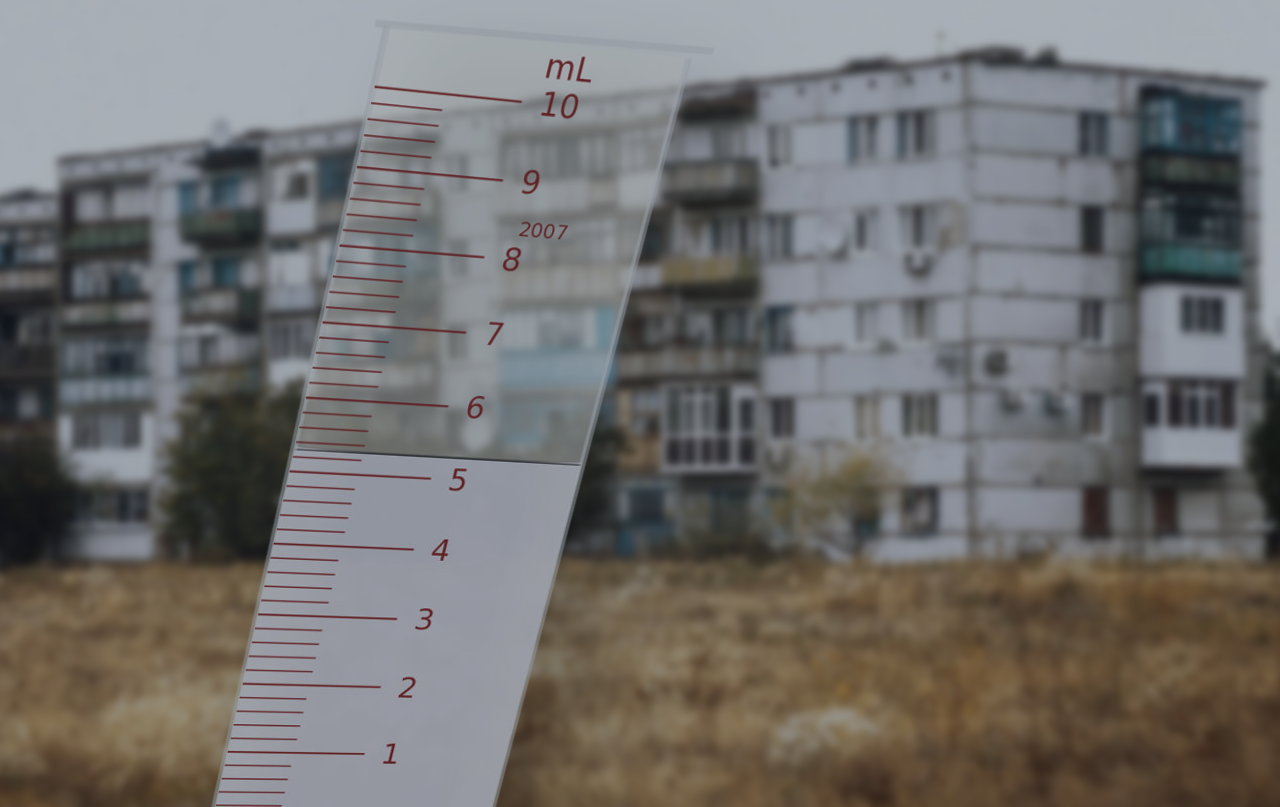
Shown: 5.3 mL
